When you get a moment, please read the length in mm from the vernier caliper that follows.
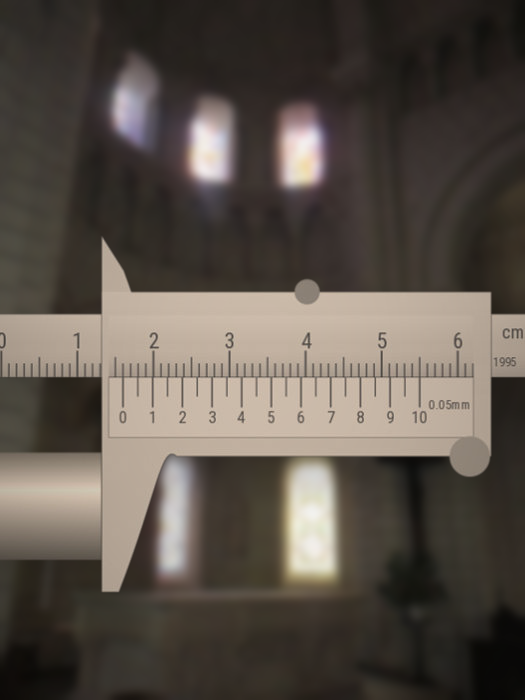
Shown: 16.0 mm
